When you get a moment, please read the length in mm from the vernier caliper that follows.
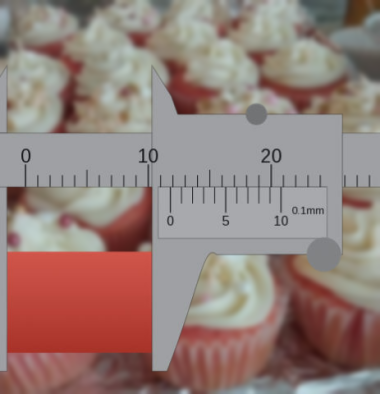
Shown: 11.8 mm
